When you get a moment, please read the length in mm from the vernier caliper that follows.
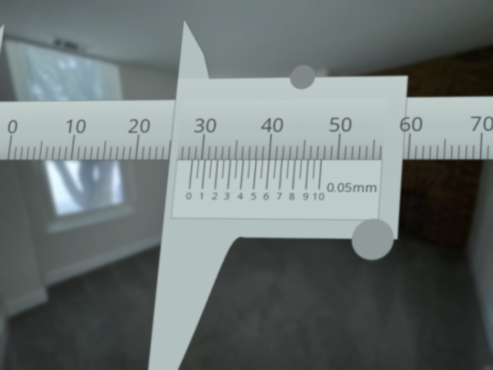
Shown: 28.6 mm
